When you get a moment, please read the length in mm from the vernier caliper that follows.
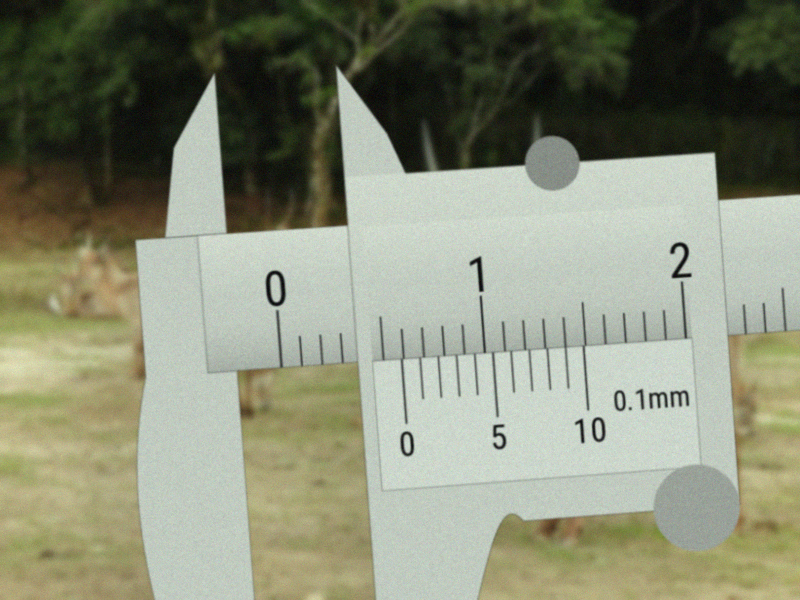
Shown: 5.9 mm
